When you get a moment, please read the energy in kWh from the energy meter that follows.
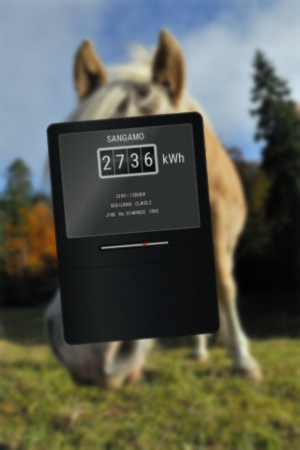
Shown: 2736 kWh
